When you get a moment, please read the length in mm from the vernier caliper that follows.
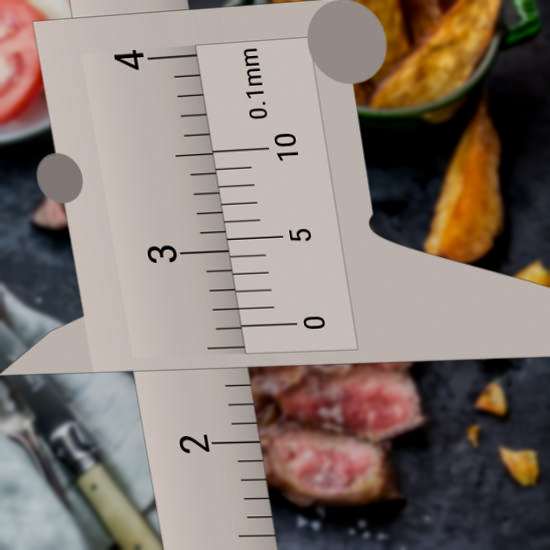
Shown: 26.1 mm
